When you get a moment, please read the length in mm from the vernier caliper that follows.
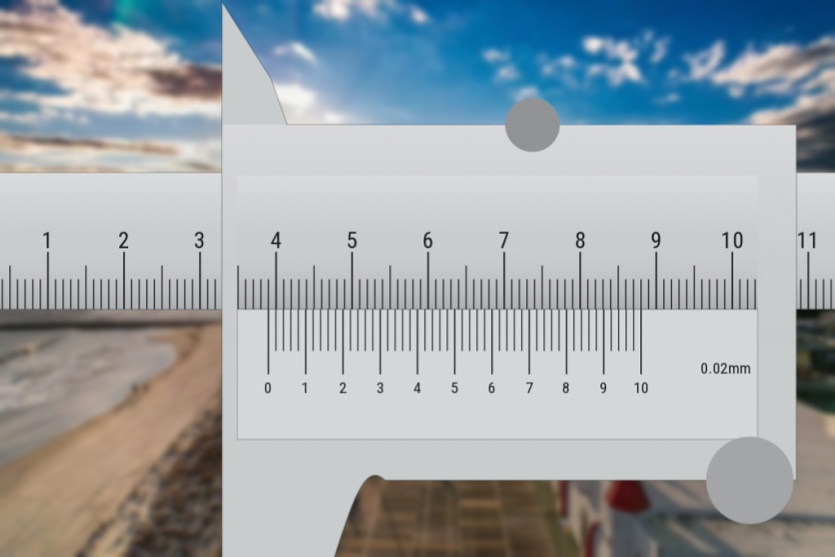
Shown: 39.0 mm
